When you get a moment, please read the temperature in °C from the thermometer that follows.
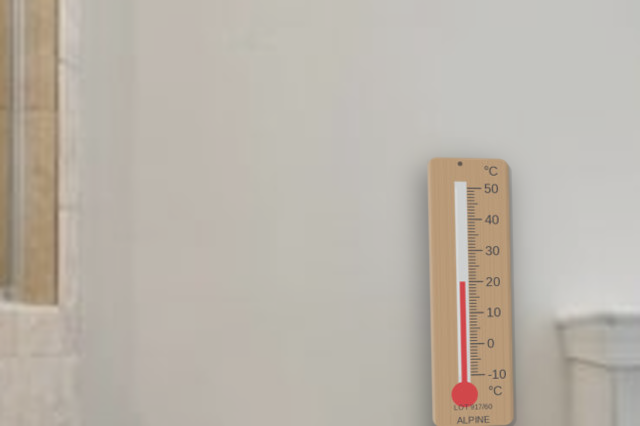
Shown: 20 °C
